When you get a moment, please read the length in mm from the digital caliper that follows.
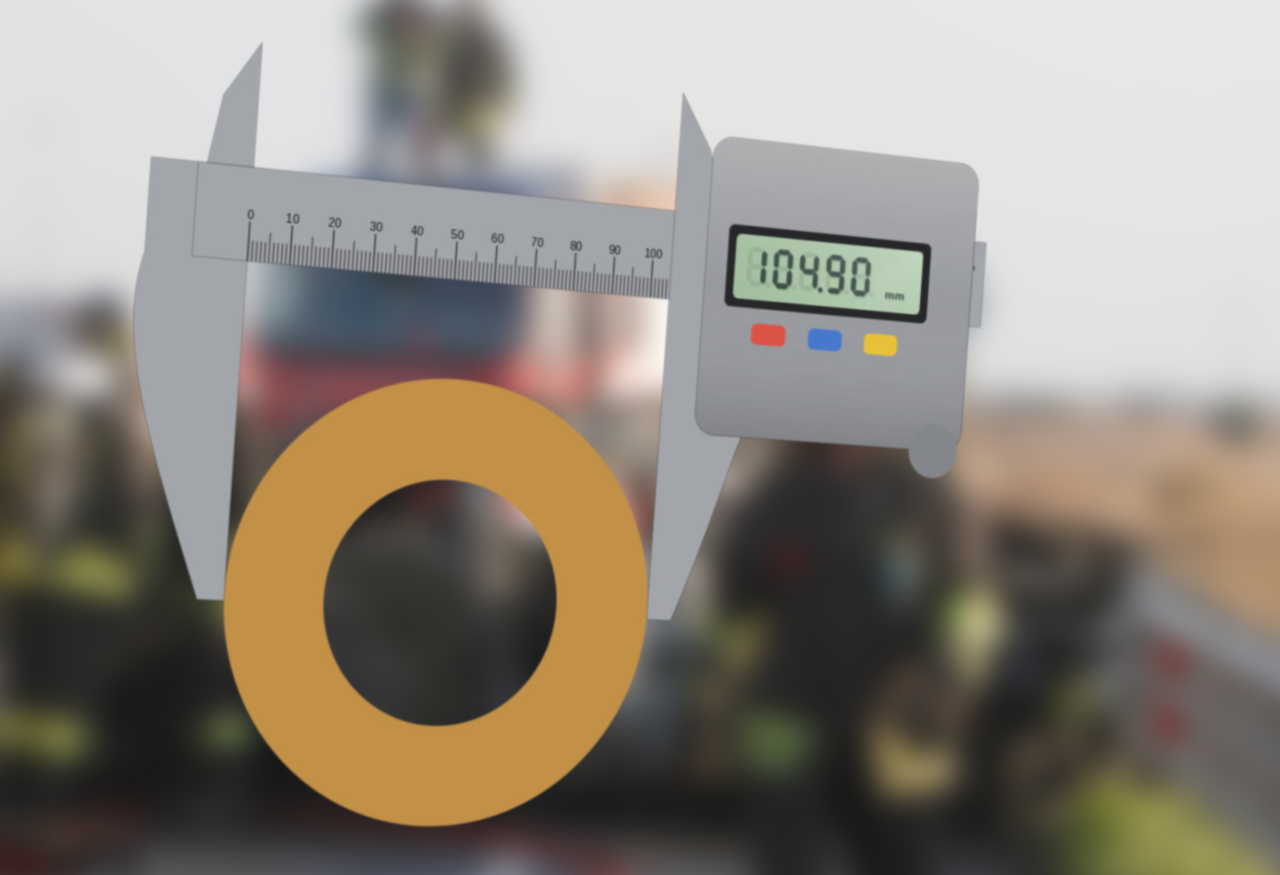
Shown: 104.90 mm
